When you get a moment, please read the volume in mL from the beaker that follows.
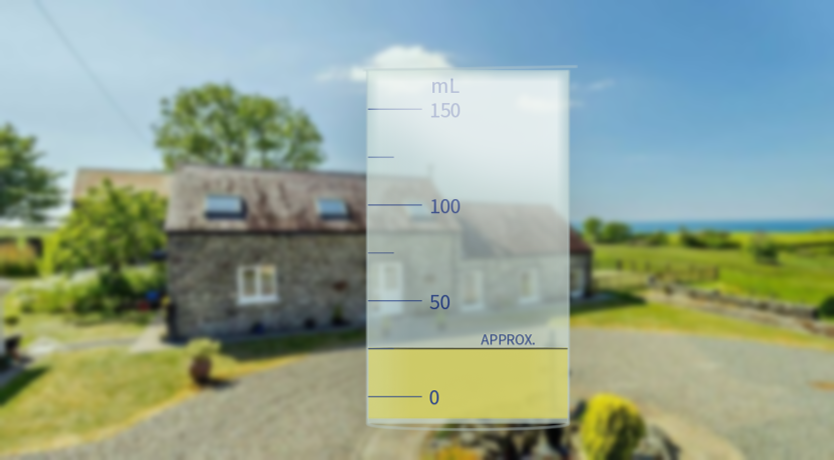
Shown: 25 mL
